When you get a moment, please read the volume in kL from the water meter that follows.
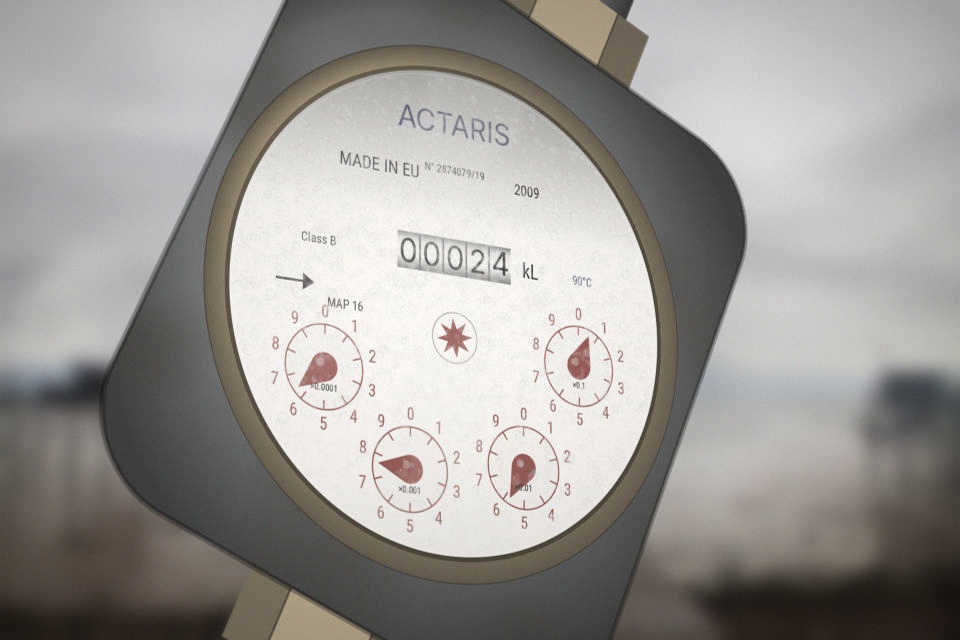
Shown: 24.0576 kL
